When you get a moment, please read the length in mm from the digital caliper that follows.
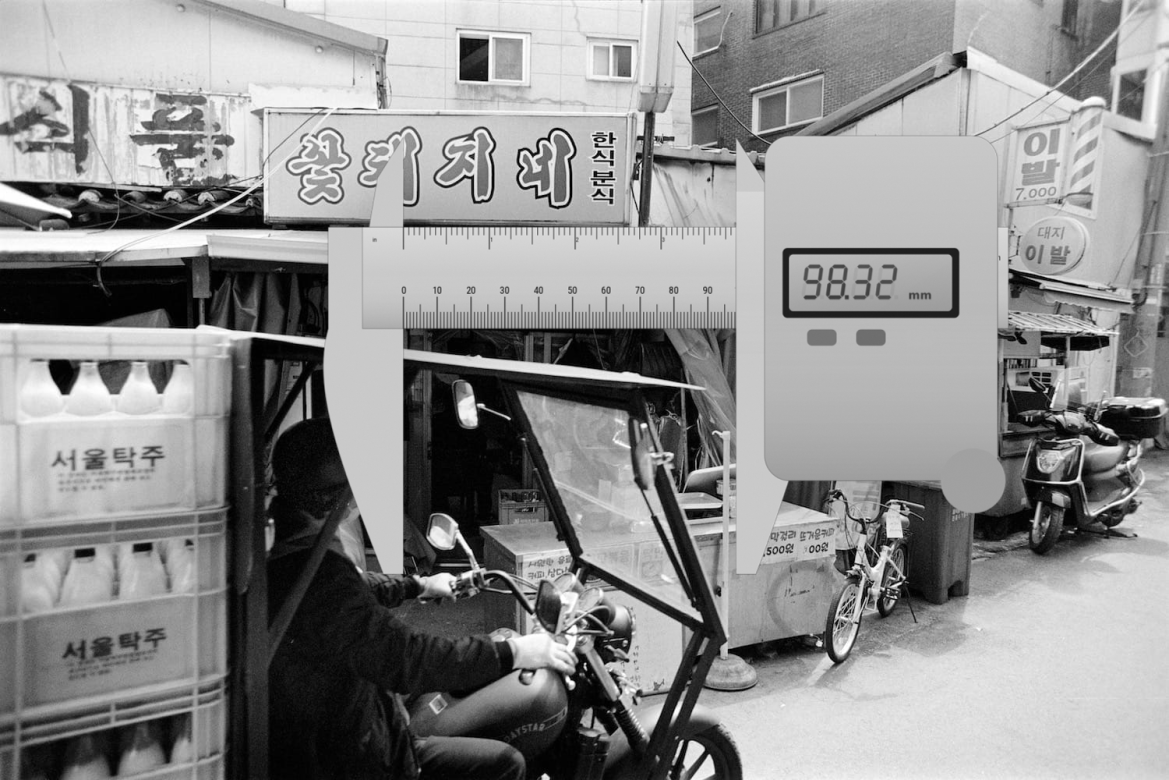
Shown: 98.32 mm
